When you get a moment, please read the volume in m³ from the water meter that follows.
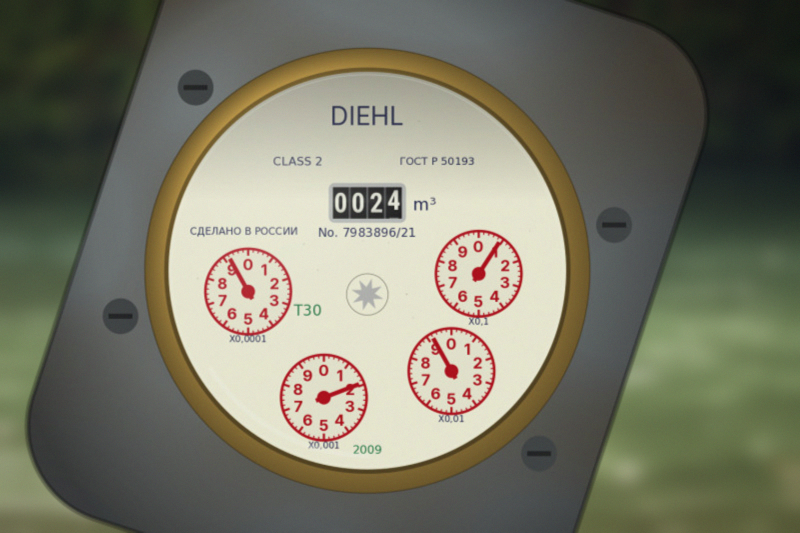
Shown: 24.0919 m³
